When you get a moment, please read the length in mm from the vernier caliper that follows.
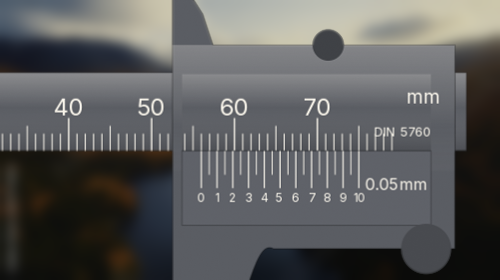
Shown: 56.0 mm
